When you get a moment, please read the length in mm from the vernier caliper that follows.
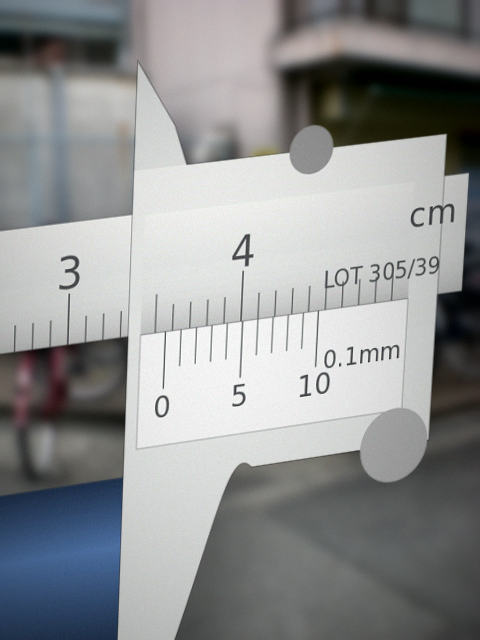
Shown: 35.6 mm
